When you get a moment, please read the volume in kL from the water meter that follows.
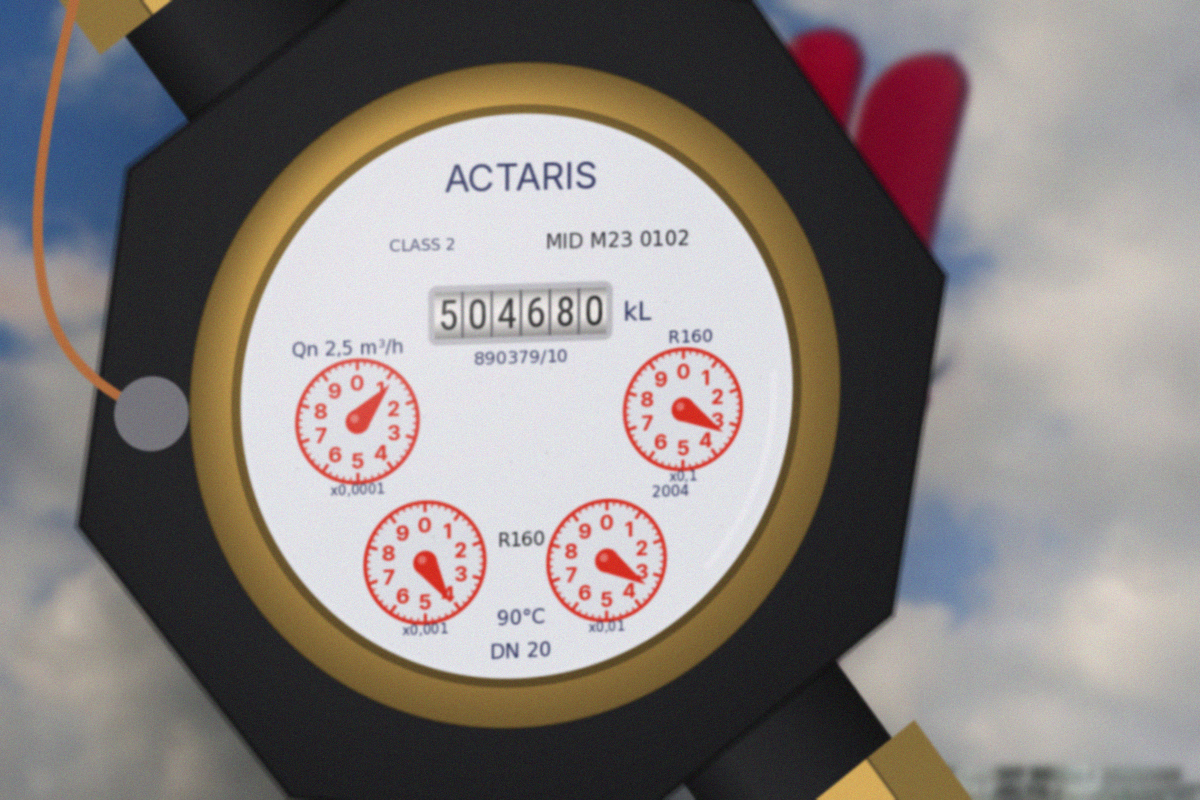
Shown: 504680.3341 kL
